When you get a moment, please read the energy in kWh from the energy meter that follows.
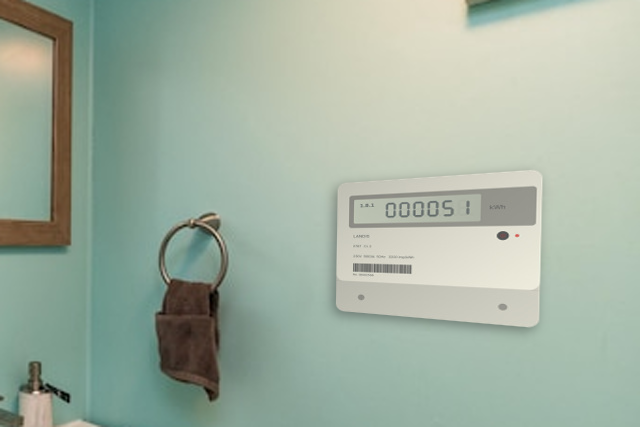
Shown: 51 kWh
